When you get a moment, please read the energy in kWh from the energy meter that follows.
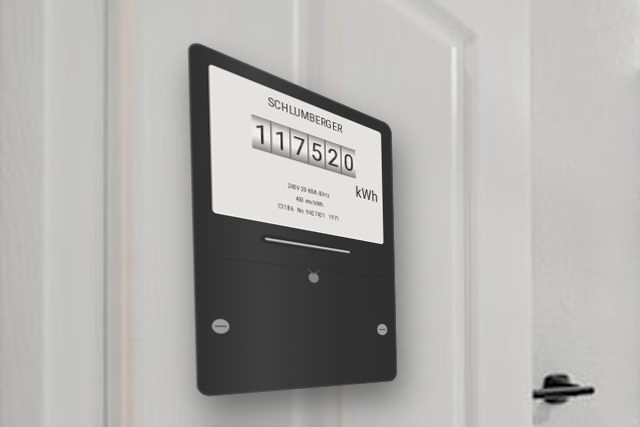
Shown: 117520 kWh
